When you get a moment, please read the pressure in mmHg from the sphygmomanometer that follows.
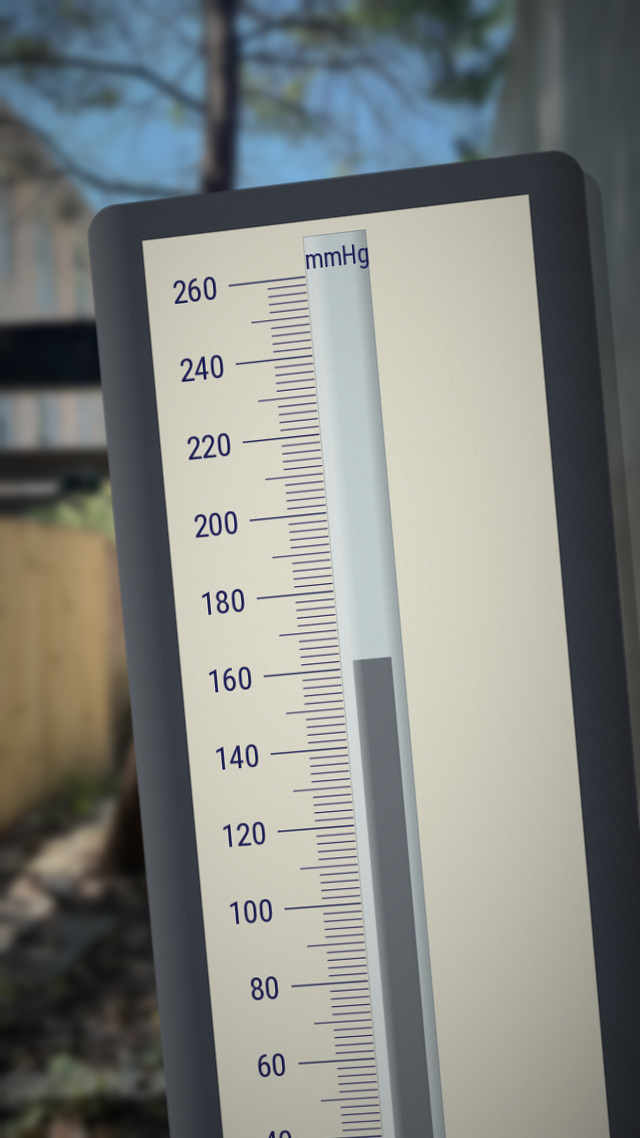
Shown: 162 mmHg
